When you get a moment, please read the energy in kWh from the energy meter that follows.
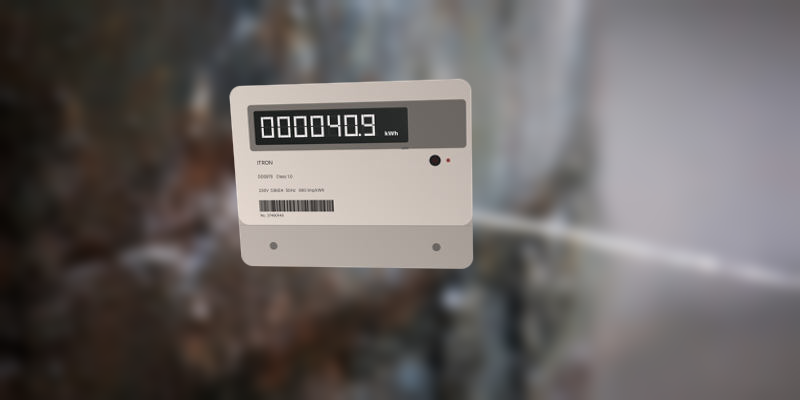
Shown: 40.9 kWh
